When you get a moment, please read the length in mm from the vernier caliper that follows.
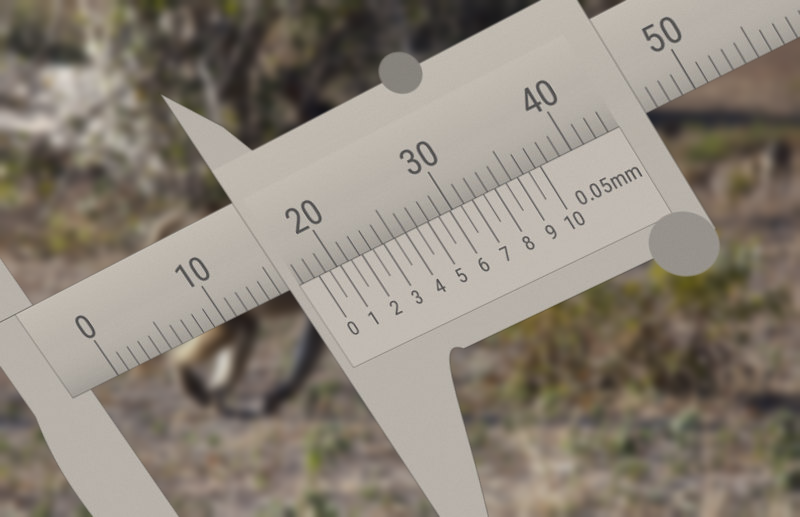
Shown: 18.4 mm
